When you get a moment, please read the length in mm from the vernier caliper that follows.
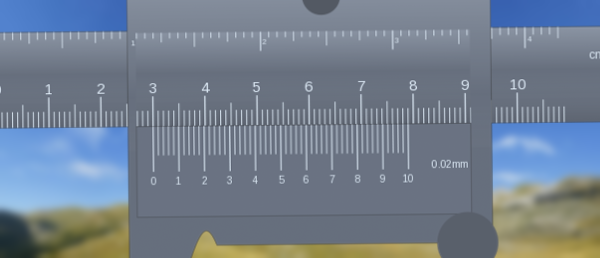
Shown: 30.0 mm
